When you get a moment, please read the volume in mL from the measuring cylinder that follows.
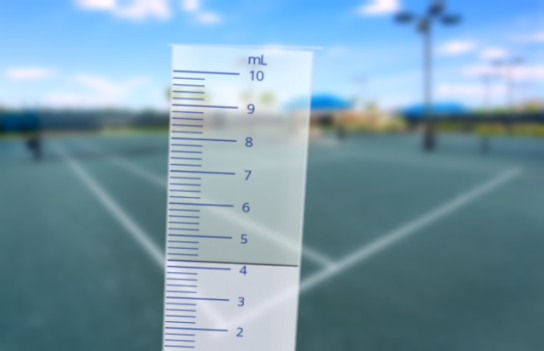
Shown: 4.2 mL
